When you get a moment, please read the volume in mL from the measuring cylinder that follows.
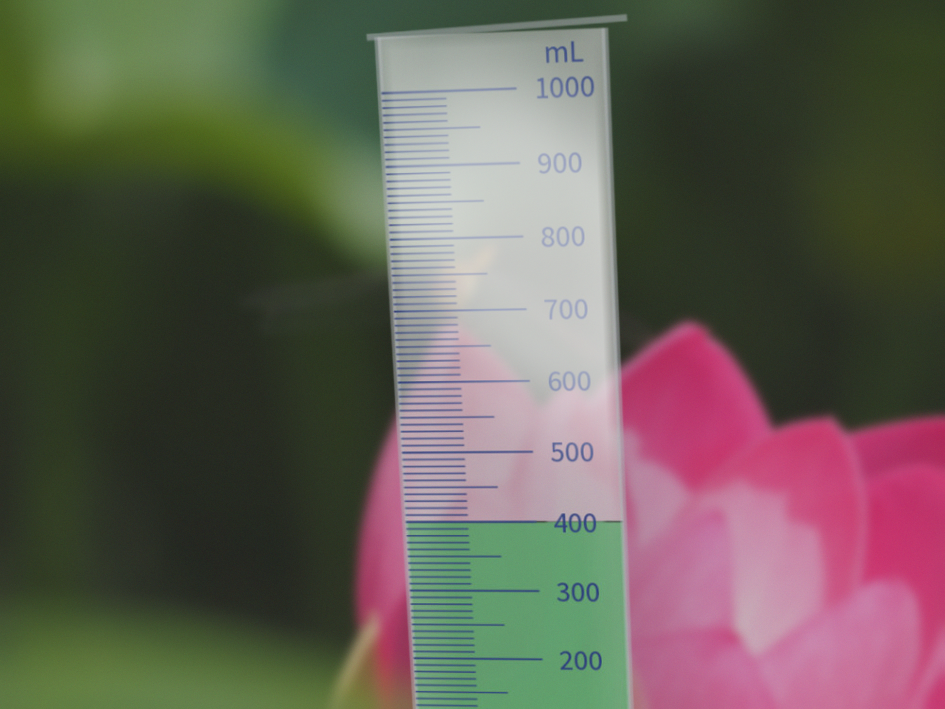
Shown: 400 mL
